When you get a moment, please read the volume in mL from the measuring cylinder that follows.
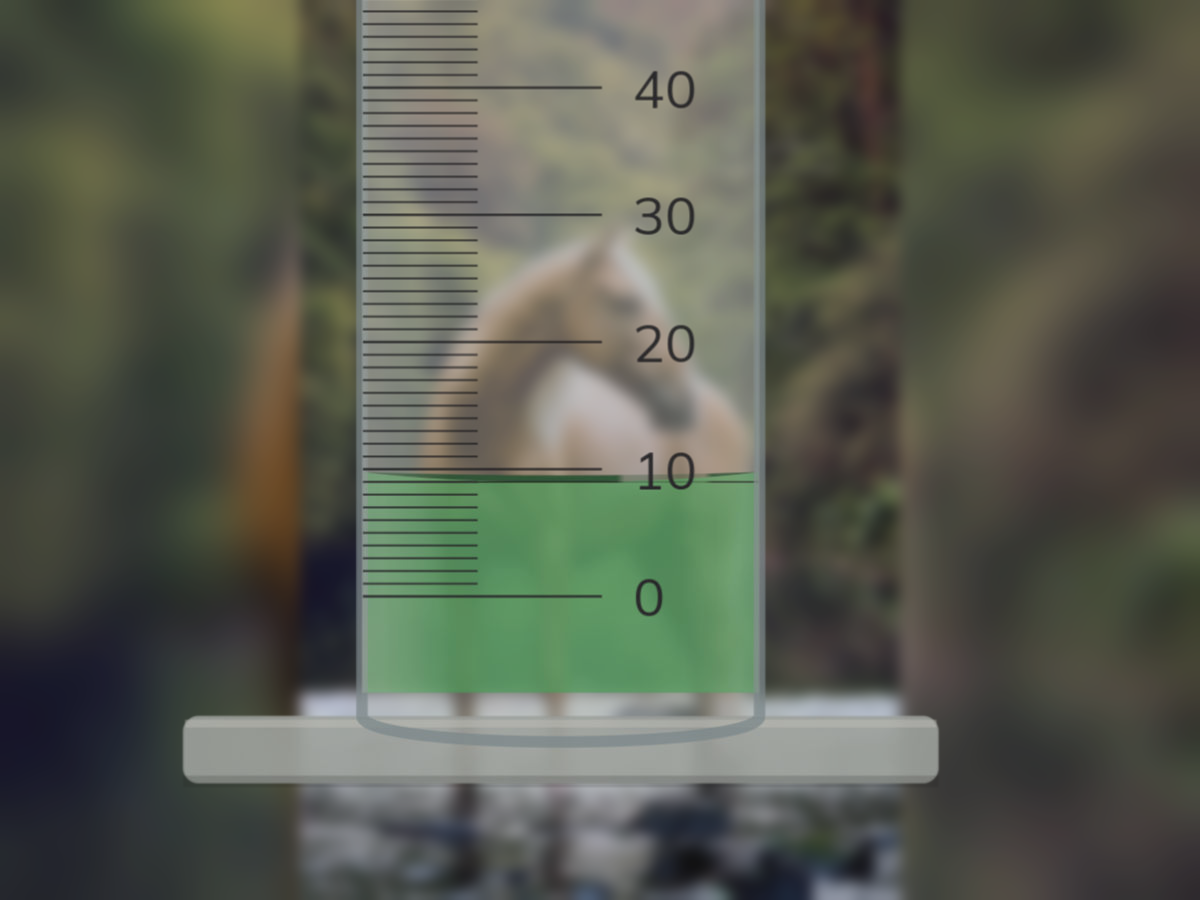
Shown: 9 mL
